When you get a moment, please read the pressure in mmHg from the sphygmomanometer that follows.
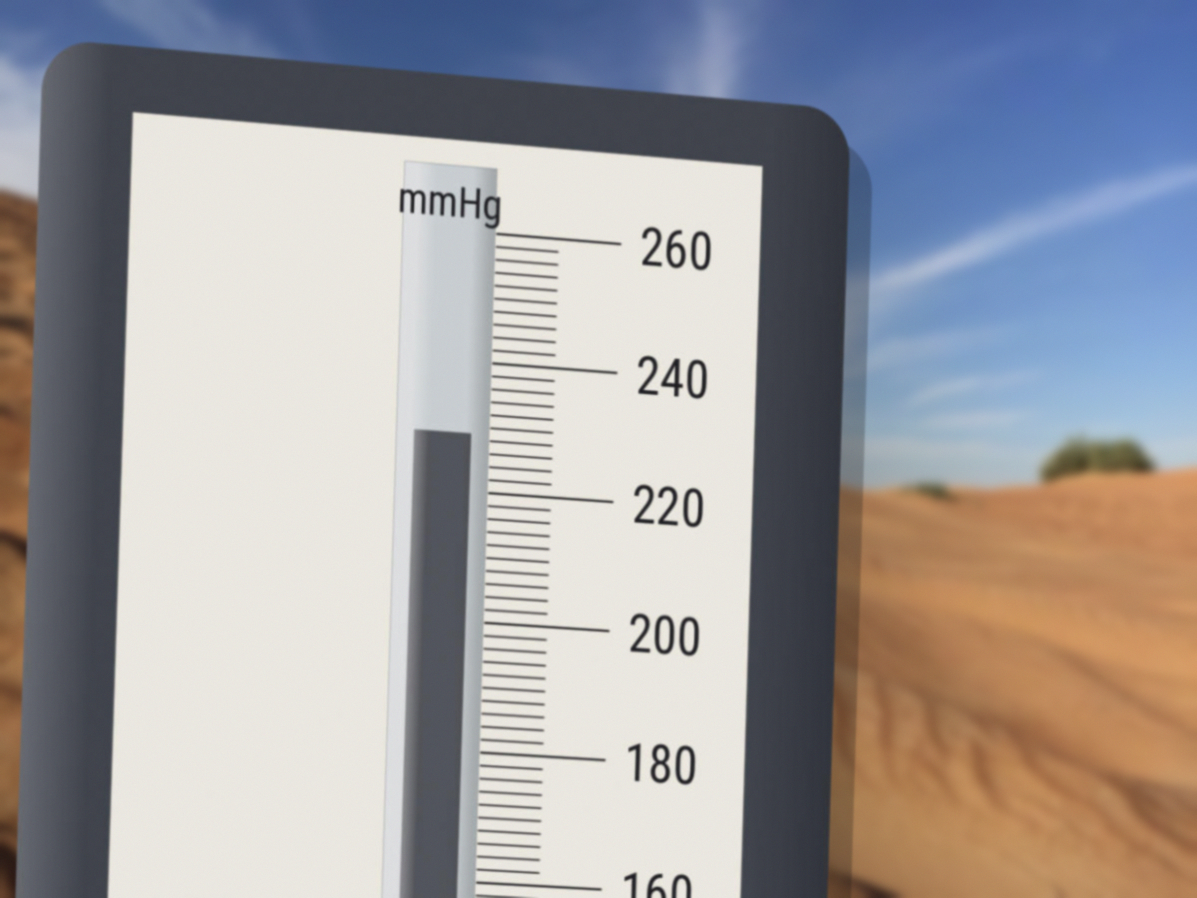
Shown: 229 mmHg
